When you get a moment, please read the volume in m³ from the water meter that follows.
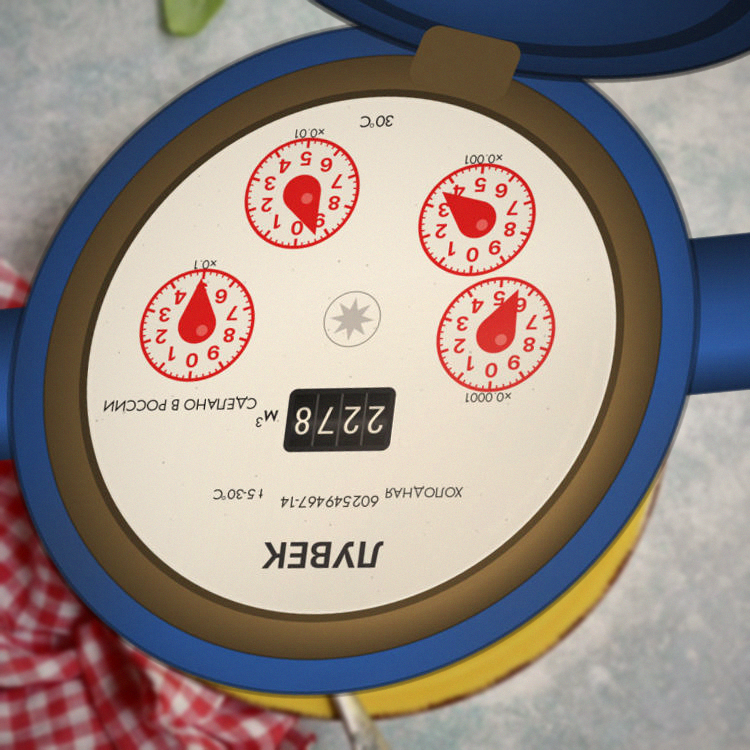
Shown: 2278.4935 m³
